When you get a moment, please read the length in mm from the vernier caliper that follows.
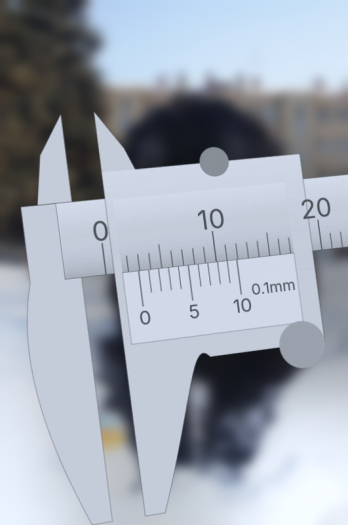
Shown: 2.9 mm
